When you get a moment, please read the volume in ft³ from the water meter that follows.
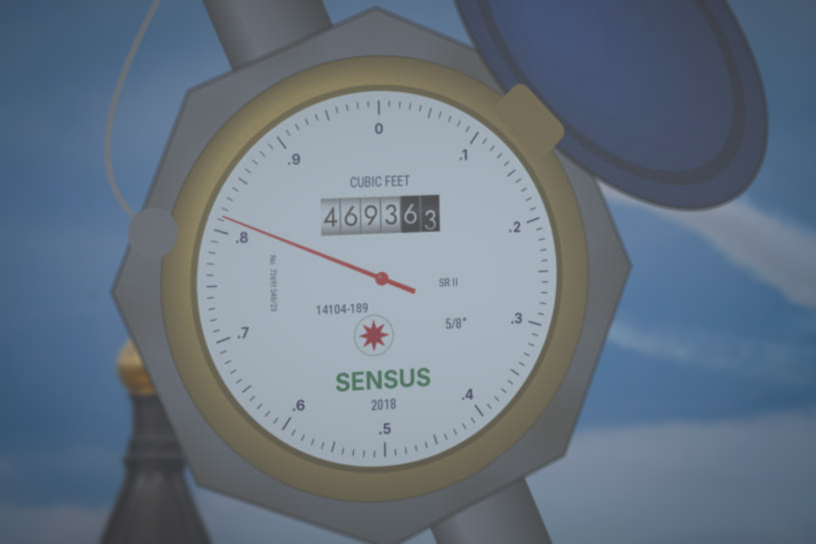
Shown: 469362.81 ft³
